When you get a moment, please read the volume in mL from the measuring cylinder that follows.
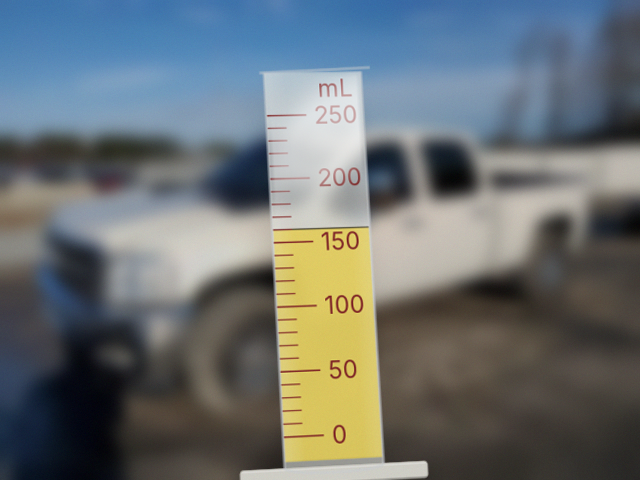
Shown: 160 mL
